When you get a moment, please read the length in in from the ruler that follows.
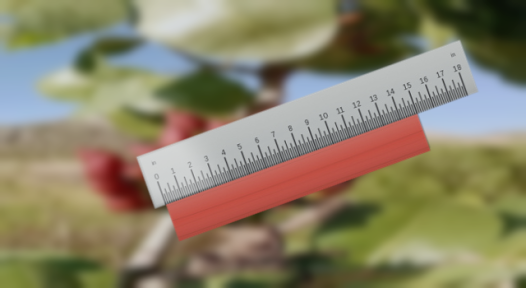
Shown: 15 in
